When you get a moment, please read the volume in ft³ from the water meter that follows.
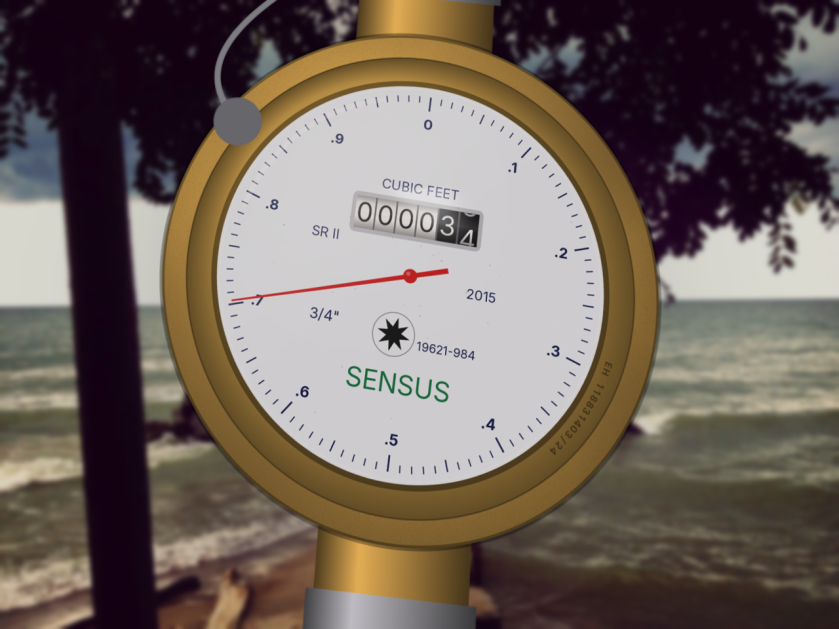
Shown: 33.70 ft³
